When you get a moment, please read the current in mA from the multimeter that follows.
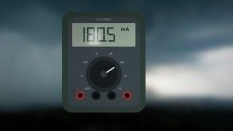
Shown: 180.5 mA
